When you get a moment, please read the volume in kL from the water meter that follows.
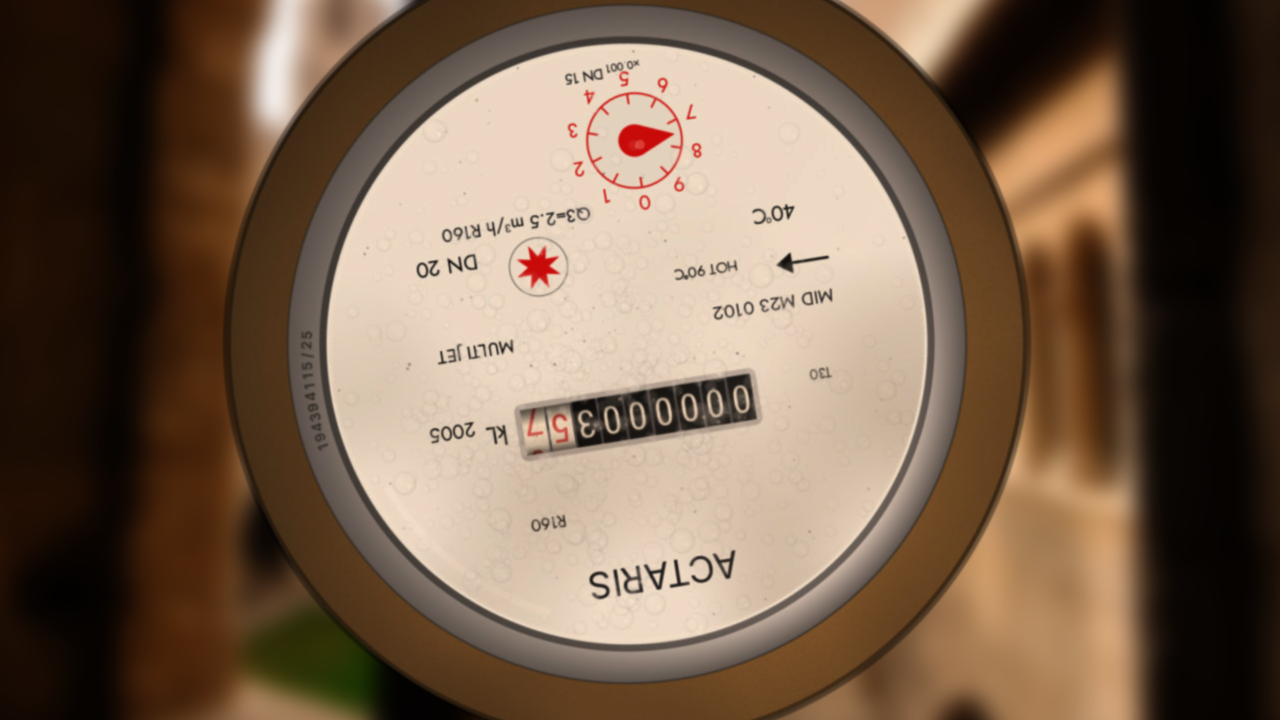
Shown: 3.567 kL
